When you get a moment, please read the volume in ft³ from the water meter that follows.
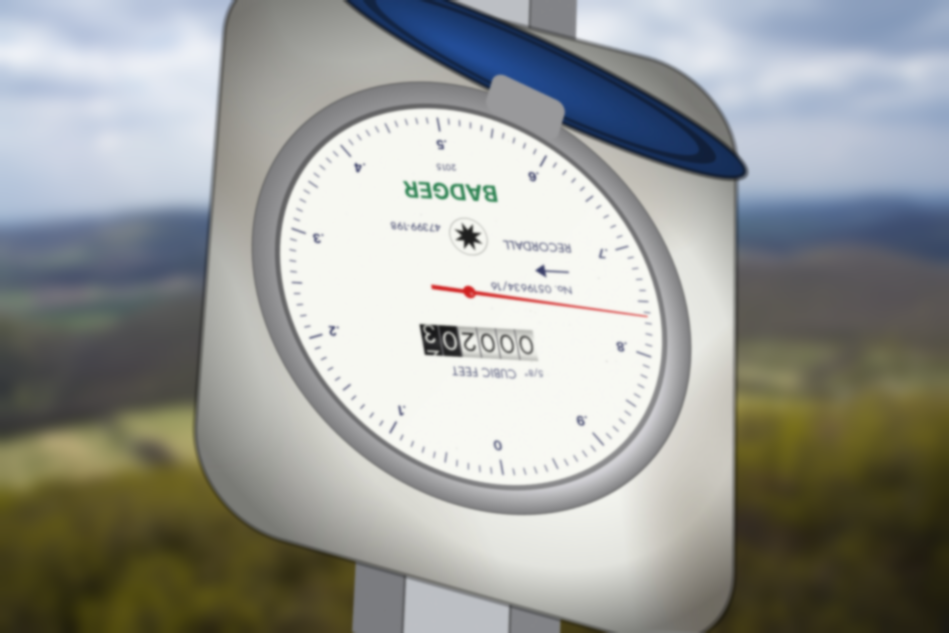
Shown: 202.76 ft³
